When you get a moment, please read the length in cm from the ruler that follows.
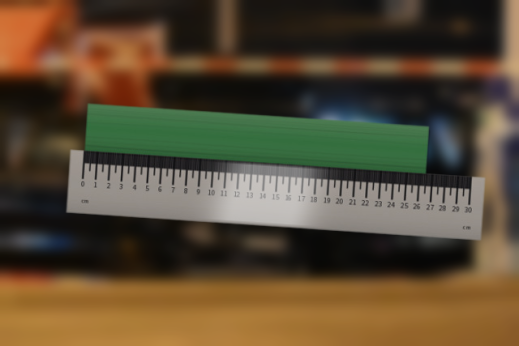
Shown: 26.5 cm
